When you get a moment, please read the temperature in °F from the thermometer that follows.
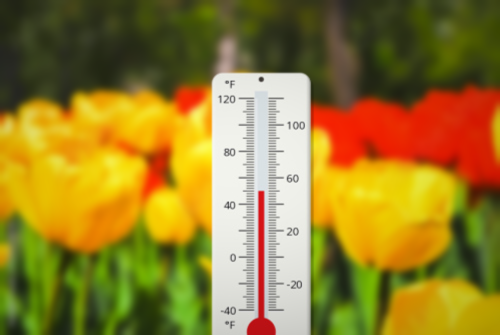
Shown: 50 °F
